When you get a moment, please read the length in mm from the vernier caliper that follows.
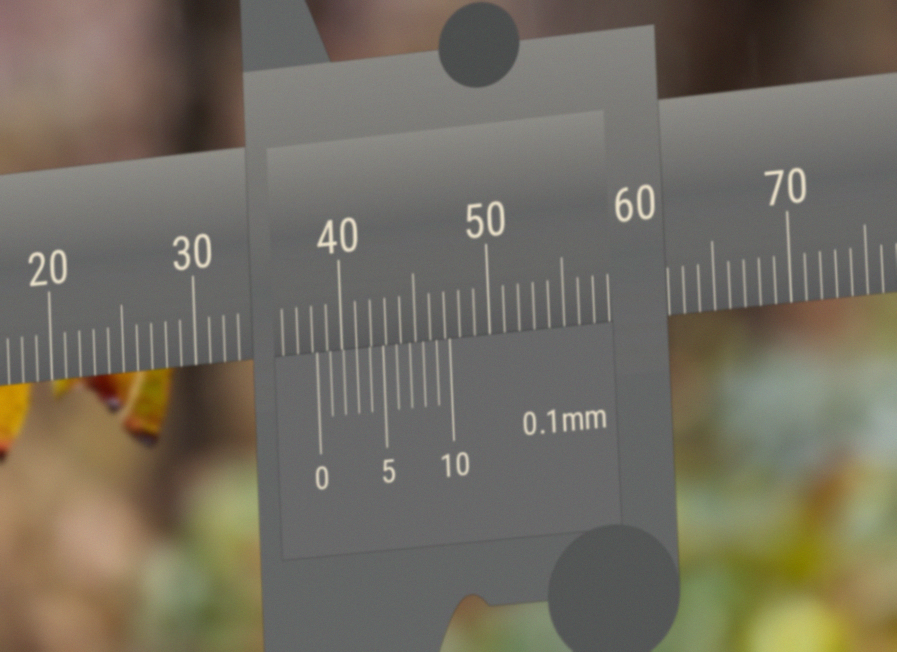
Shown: 38.3 mm
